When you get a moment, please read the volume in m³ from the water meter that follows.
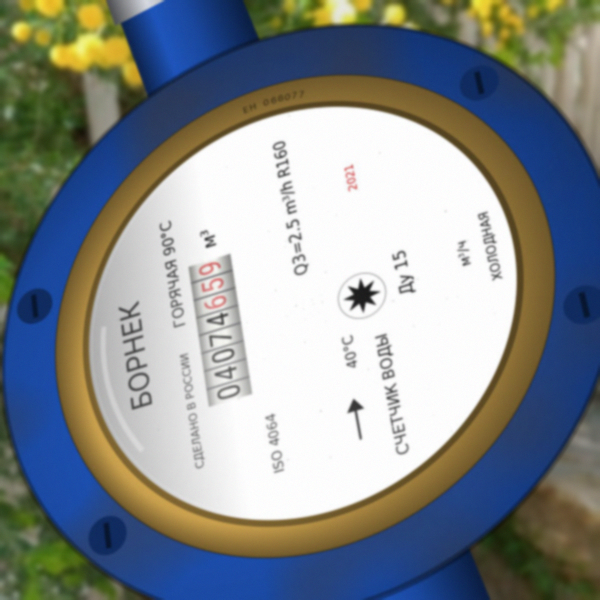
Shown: 4074.659 m³
